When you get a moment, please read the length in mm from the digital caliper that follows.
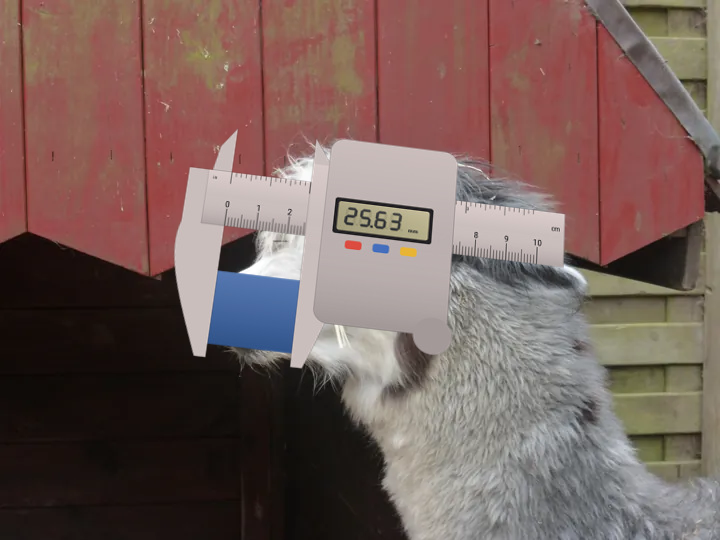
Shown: 25.63 mm
